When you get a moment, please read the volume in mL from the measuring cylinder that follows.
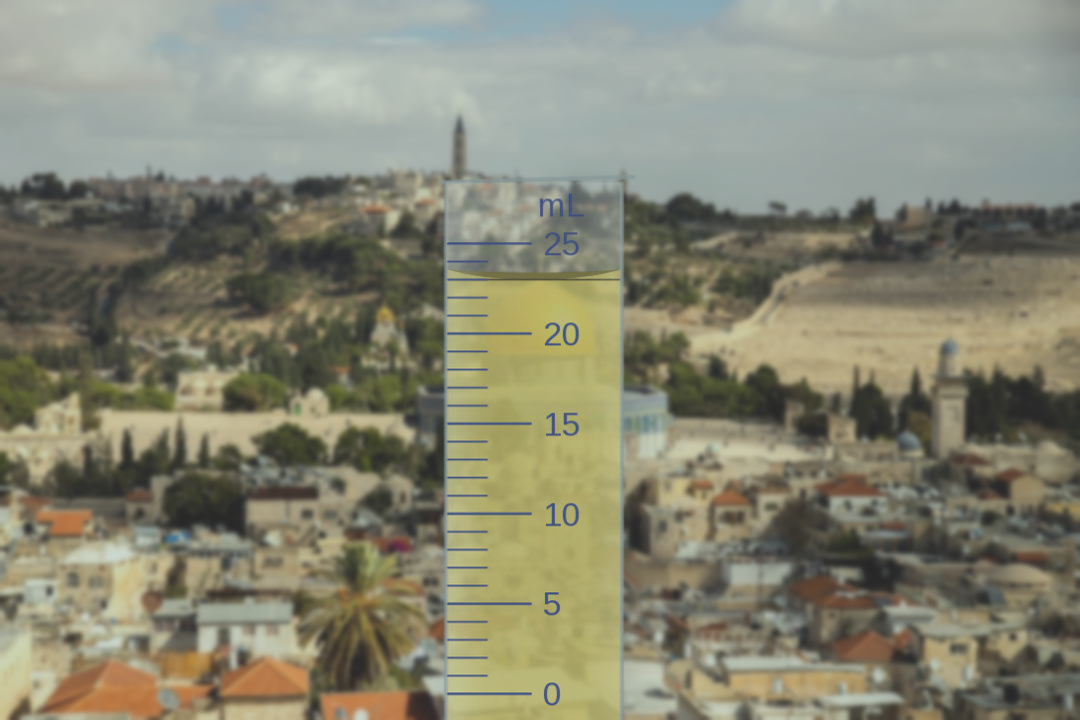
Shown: 23 mL
